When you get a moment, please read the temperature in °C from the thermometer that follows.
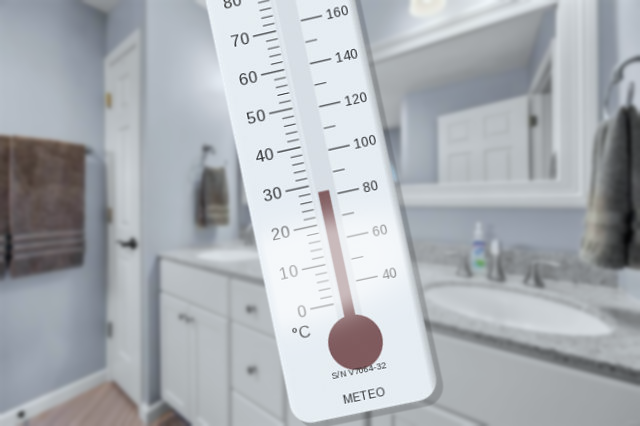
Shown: 28 °C
